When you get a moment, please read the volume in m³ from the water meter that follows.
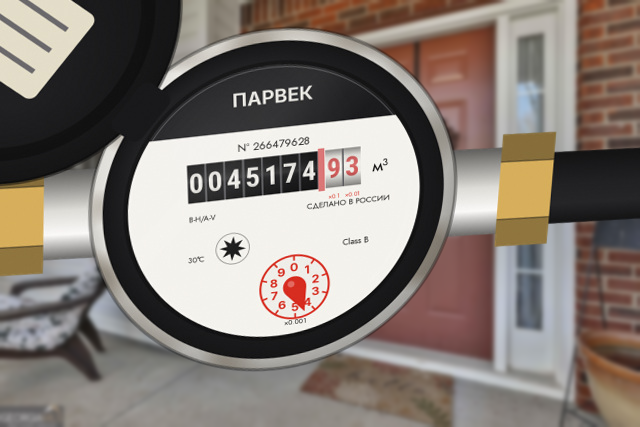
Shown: 45174.934 m³
